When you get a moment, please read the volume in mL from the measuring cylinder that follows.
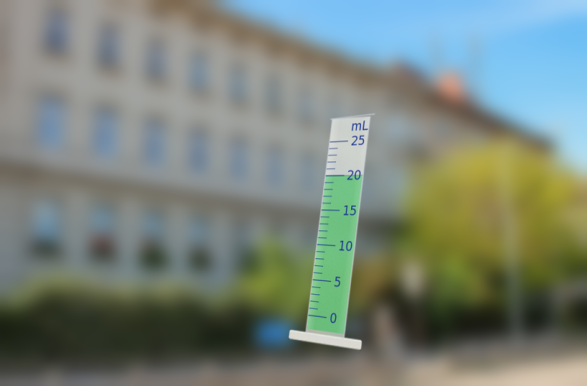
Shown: 20 mL
